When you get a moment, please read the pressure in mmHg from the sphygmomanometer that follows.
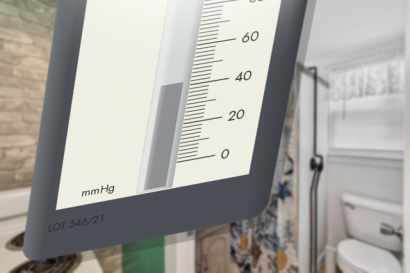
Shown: 42 mmHg
